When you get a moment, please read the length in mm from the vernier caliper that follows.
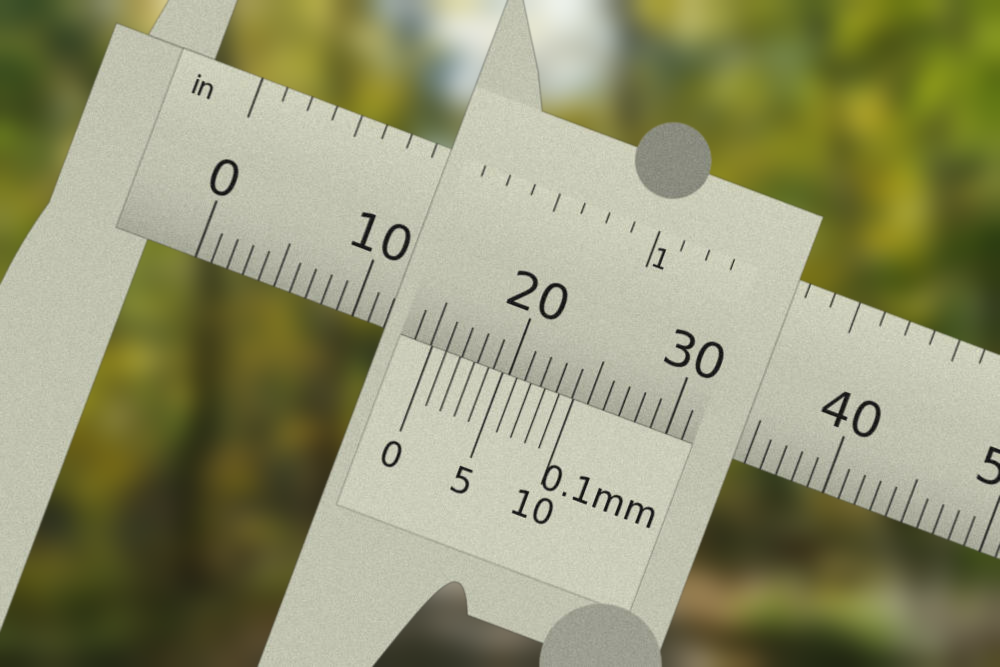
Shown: 15.1 mm
